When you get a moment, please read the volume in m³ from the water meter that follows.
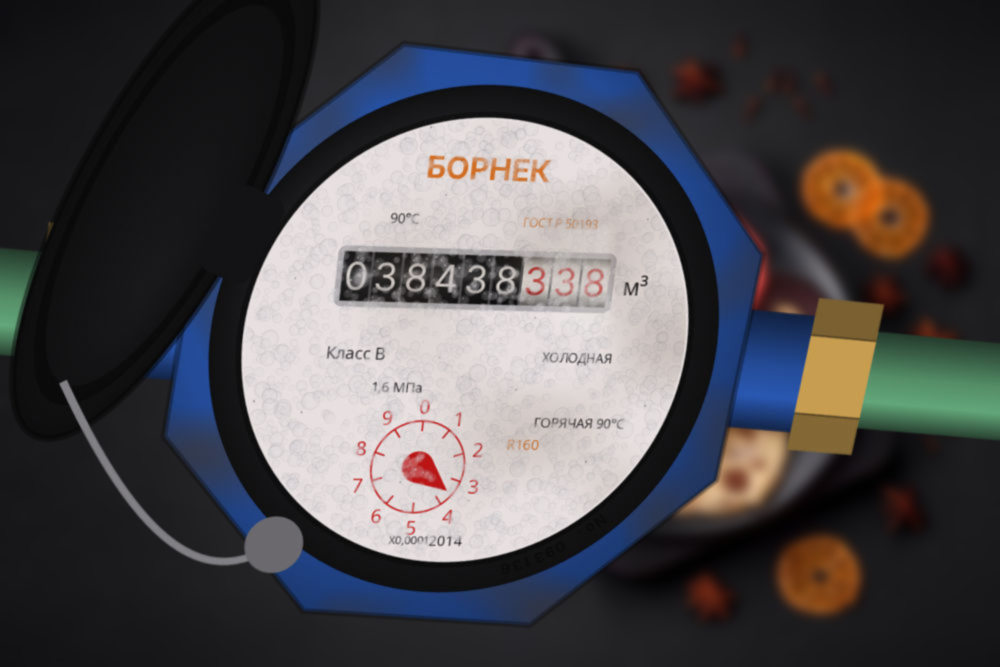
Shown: 38438.3383 m³
